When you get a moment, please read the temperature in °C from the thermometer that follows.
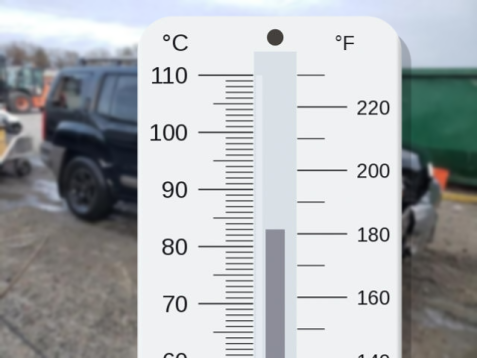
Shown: 83 °C
